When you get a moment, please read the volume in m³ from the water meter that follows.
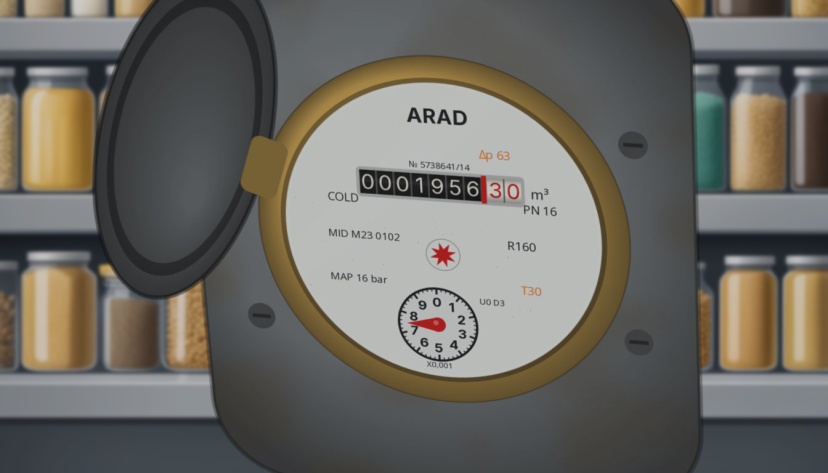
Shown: 1956.307 m³
